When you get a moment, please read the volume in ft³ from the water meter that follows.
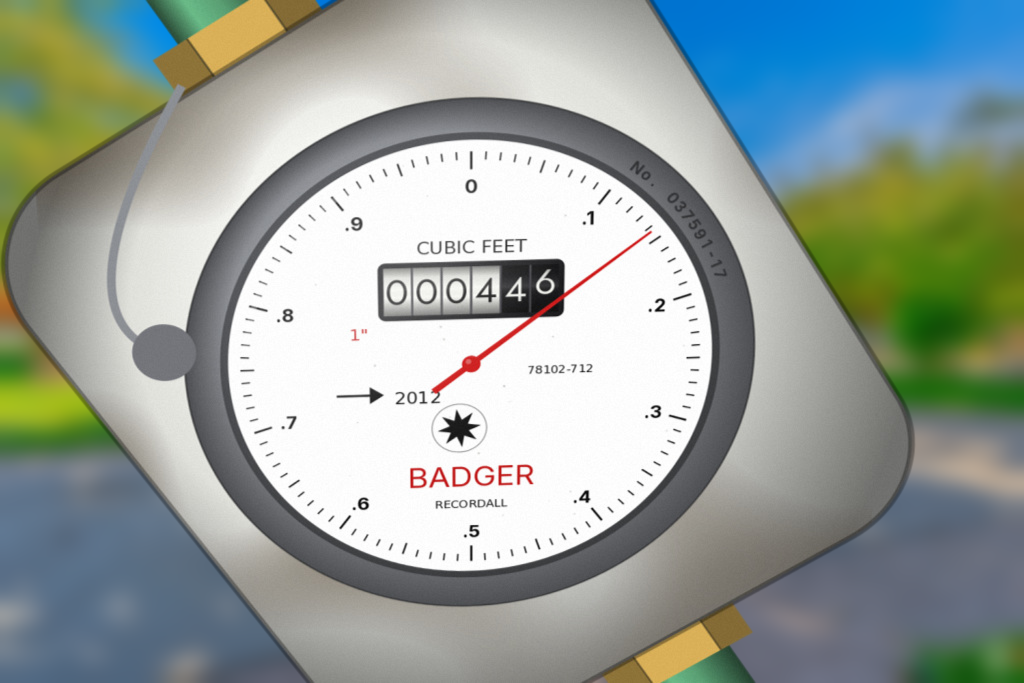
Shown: 446.14 ft³
